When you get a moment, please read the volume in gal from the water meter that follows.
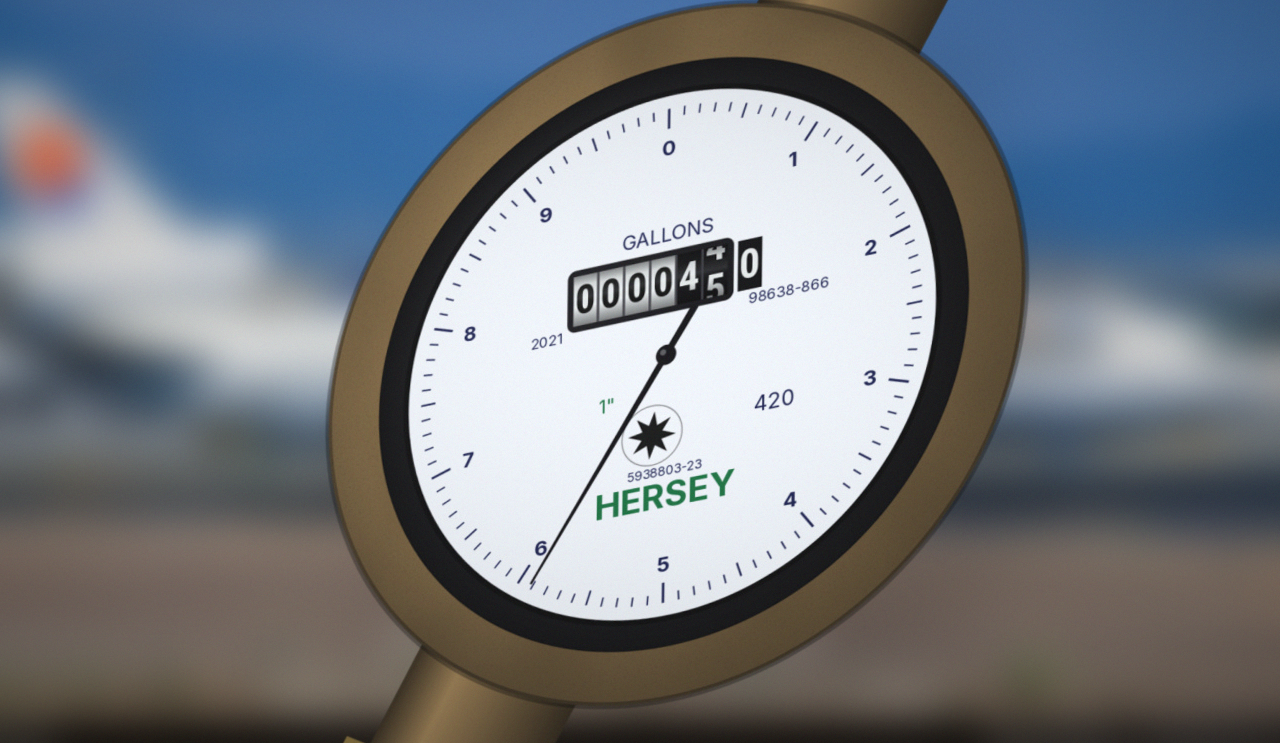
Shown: 445.9 gal
